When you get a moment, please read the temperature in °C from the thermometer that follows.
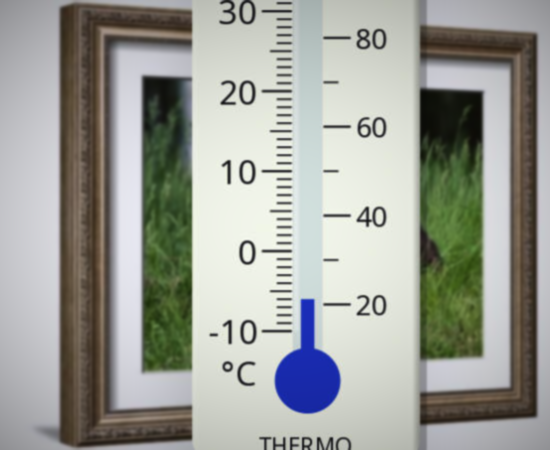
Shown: -6 °C
